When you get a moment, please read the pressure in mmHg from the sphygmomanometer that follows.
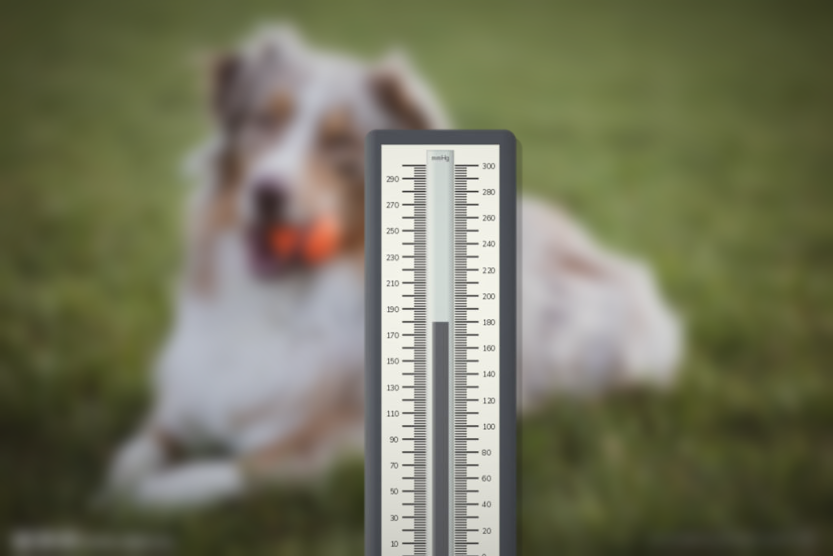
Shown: 180 mmHg
